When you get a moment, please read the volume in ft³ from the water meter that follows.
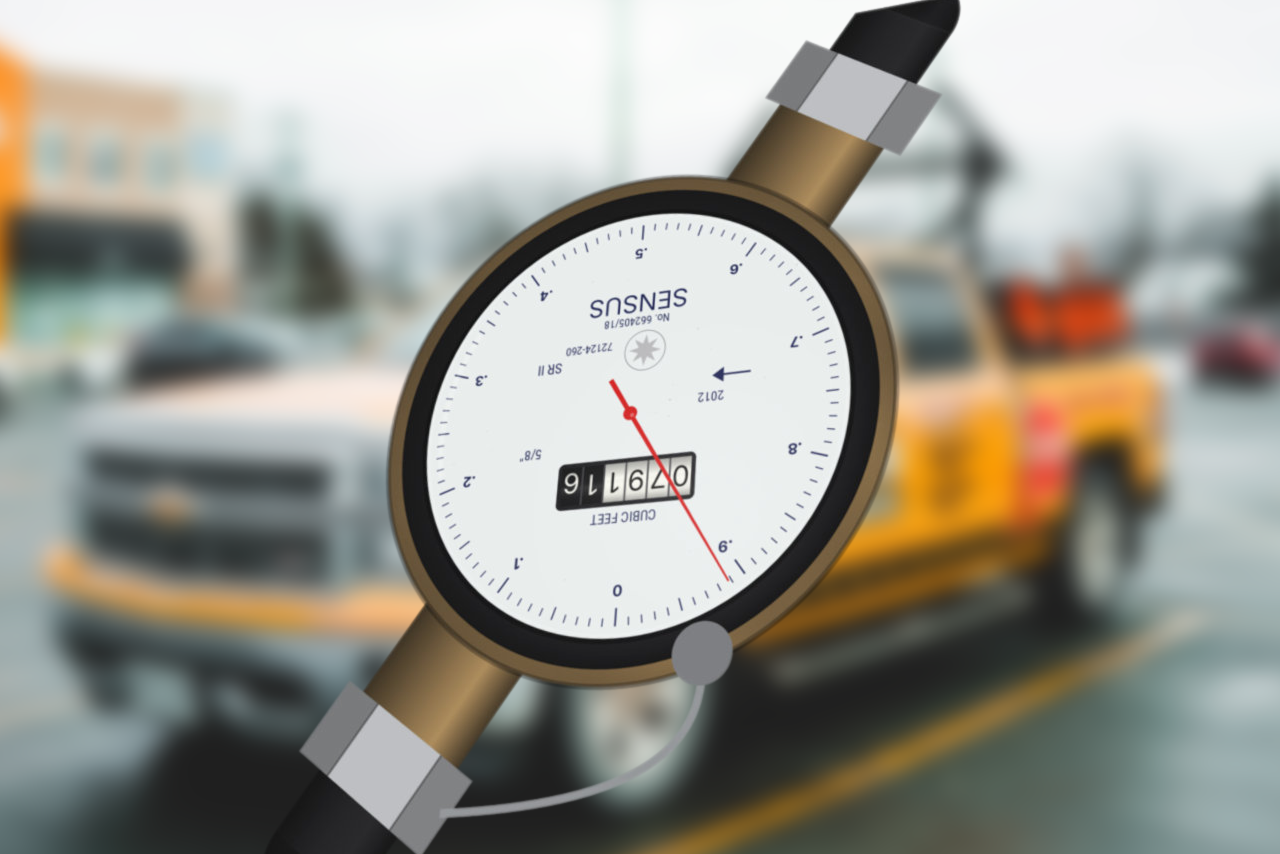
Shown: 79115.91 ft³
